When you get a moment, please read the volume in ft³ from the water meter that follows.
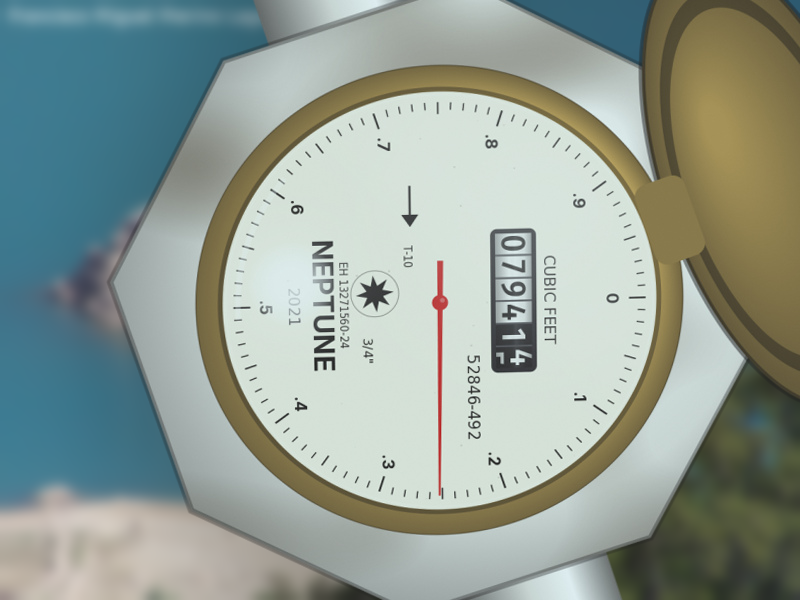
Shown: 79414.25 ft³
